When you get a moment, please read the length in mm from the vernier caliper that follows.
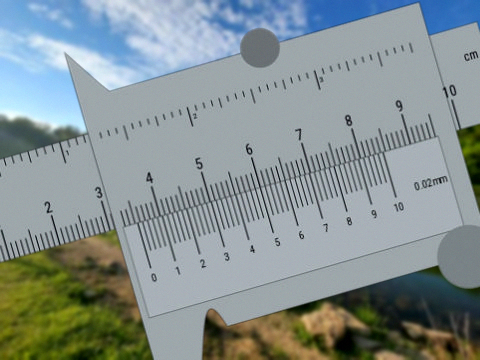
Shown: 35.5 mm
